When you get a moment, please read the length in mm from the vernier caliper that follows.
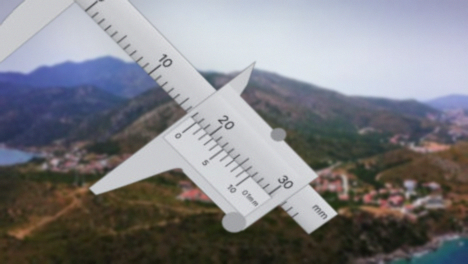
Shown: 17.8 mm
